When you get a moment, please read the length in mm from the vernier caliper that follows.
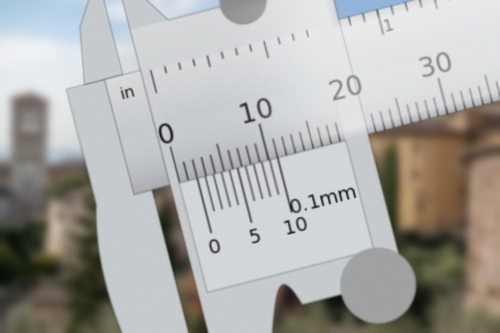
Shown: 2.0 mm
